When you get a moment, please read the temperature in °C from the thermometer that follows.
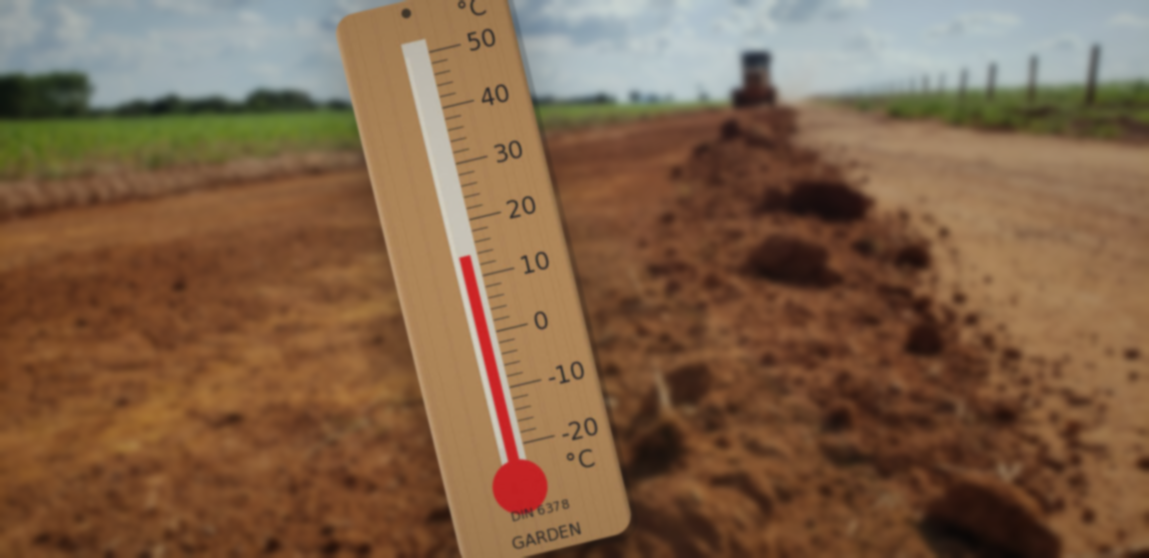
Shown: 14 °C
